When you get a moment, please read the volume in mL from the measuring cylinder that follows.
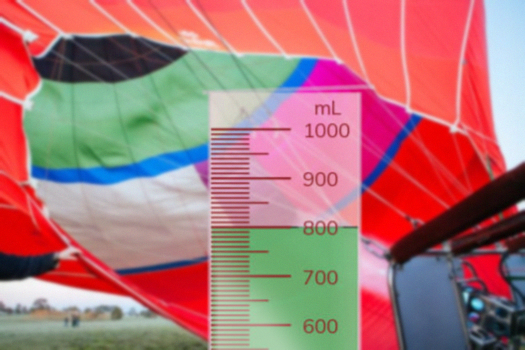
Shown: 800 mL
